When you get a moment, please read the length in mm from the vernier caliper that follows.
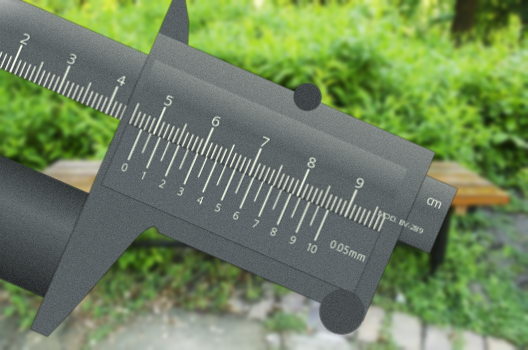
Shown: 47.5 mm
